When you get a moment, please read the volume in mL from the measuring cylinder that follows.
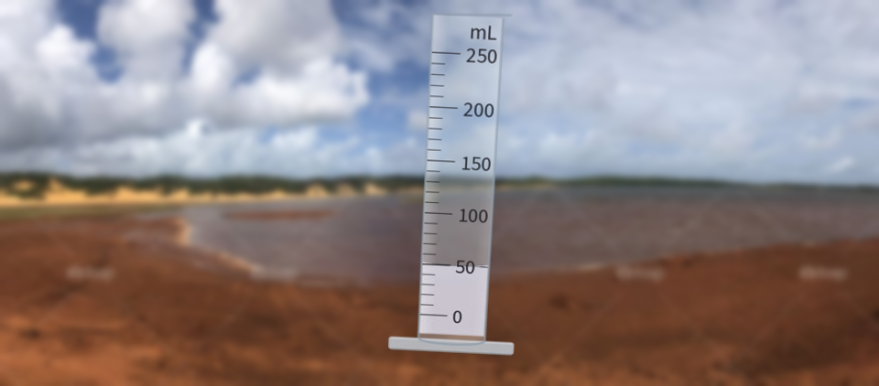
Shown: 50 mL
